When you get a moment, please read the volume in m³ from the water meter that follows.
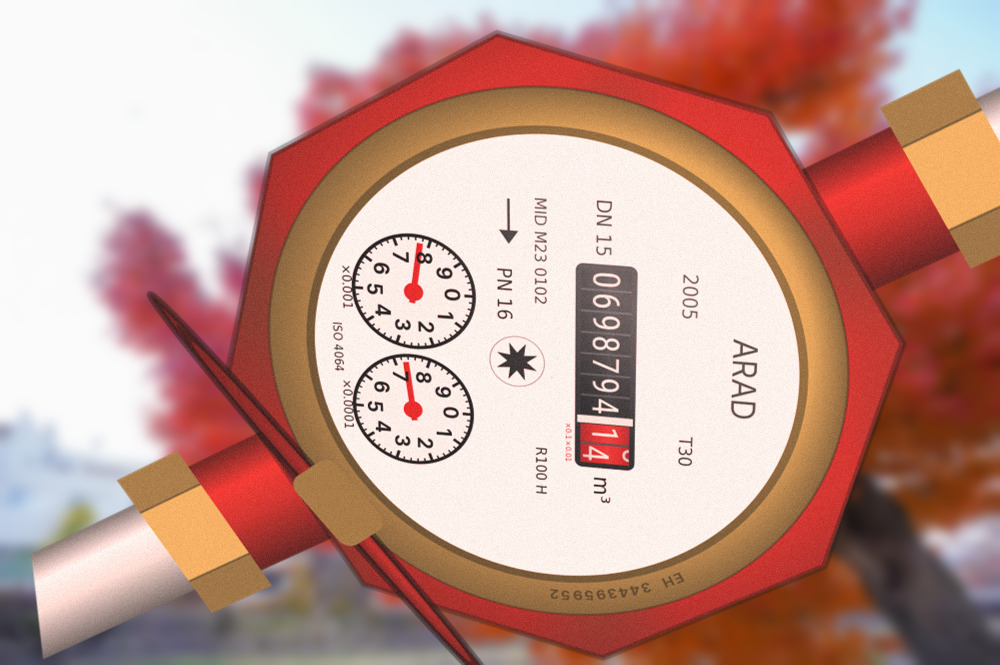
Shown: 698794.1377 m³
